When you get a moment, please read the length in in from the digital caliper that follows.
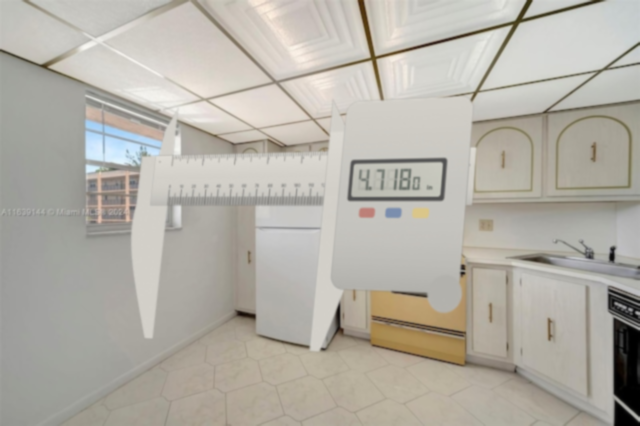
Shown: 4.7180 in
